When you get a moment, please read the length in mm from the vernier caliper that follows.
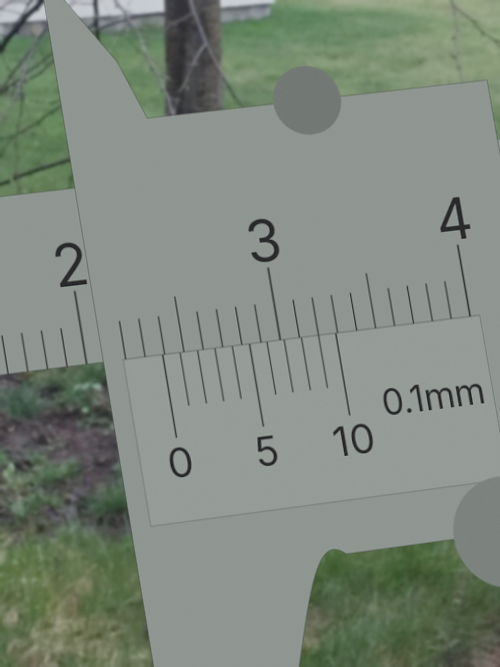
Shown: 23.9 mm
